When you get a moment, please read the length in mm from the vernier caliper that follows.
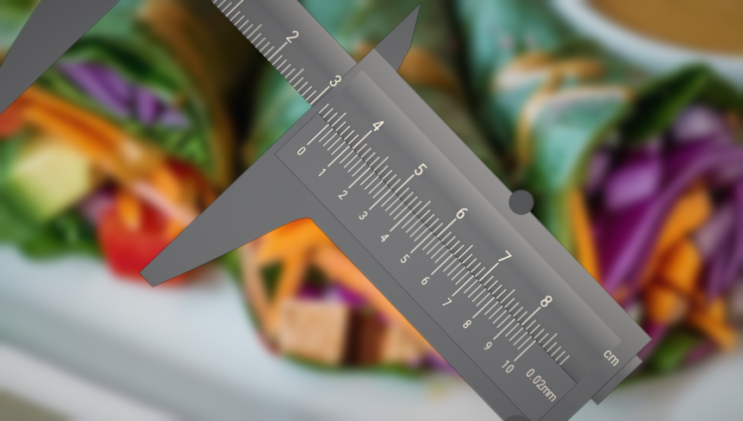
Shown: 34.4 mm
